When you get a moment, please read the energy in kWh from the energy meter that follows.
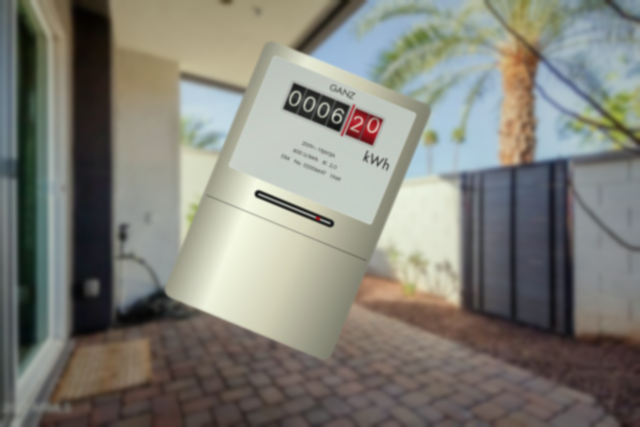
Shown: 6.20 kWh
